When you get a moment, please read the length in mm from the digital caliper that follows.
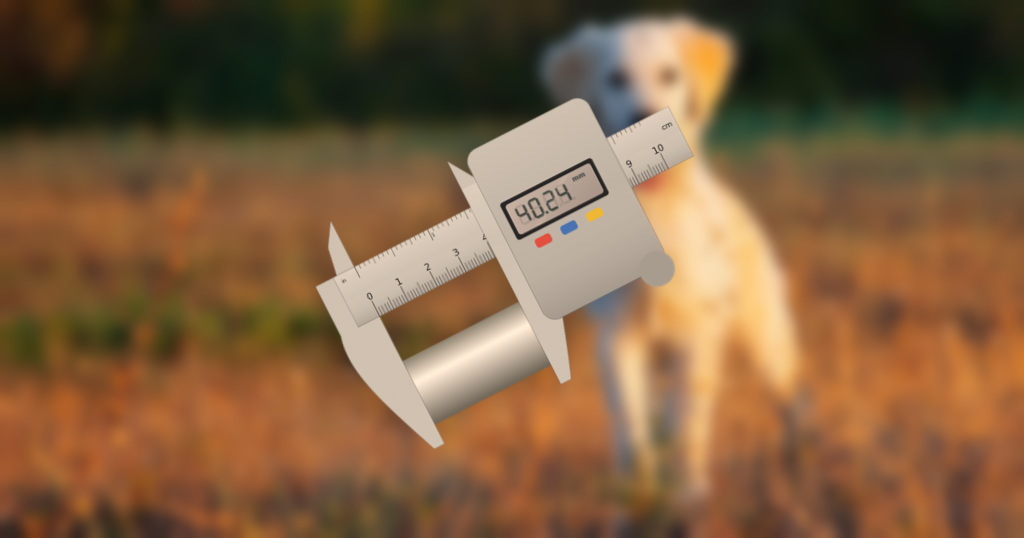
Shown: 40.24 mm
